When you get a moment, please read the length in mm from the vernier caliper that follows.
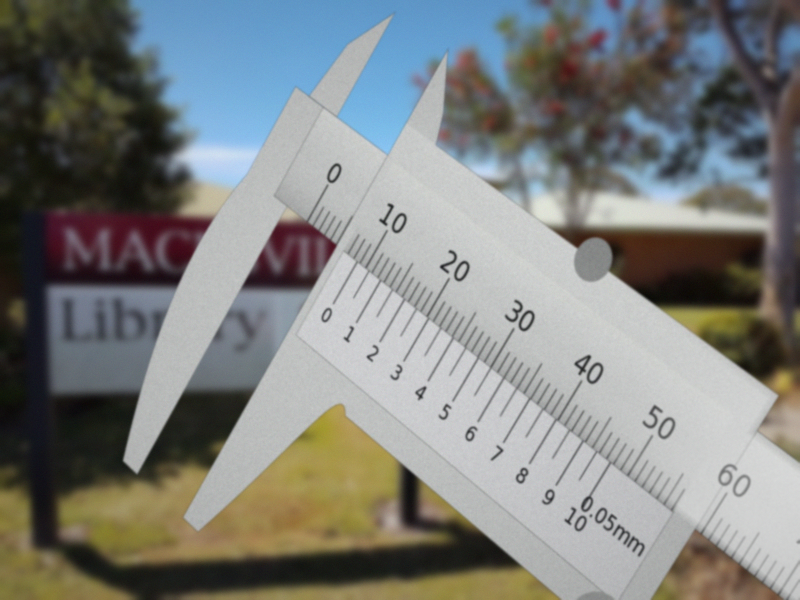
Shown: 8.6 mm
